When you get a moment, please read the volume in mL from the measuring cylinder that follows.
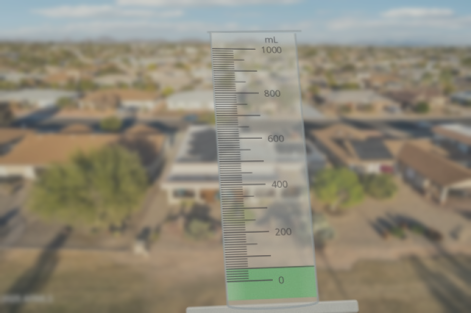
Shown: 50 mL
